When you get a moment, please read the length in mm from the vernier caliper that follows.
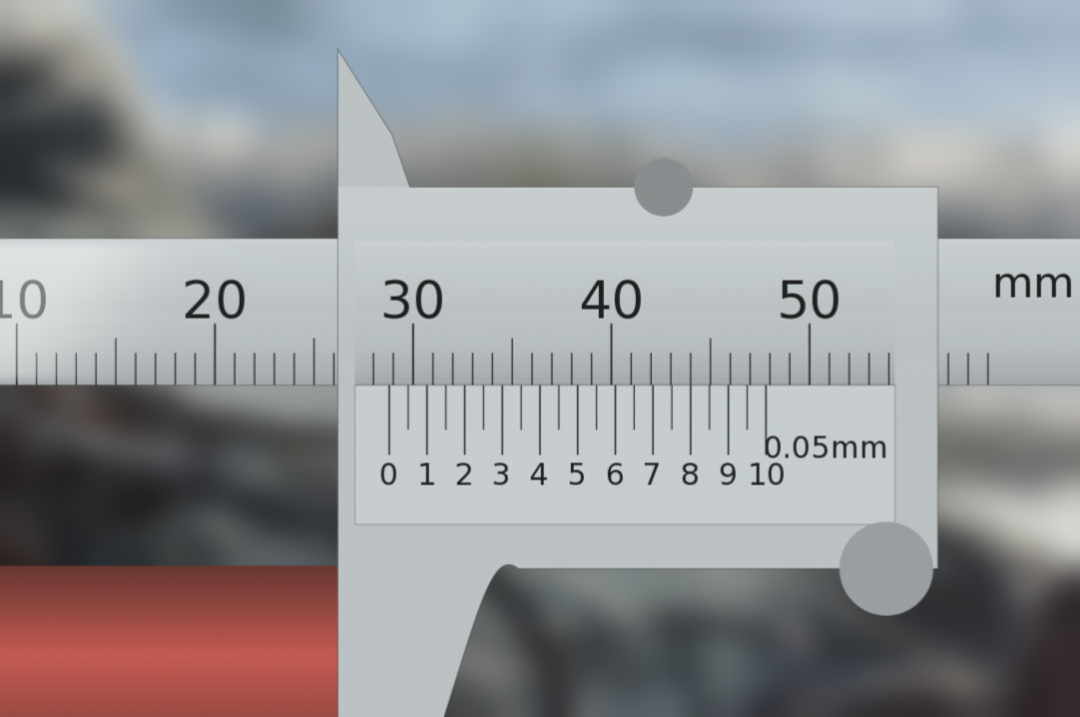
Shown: 28.8 mm
